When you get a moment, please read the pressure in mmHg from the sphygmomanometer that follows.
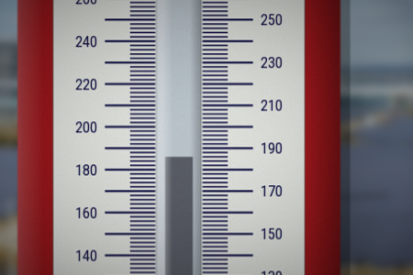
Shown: 186 mmHg
